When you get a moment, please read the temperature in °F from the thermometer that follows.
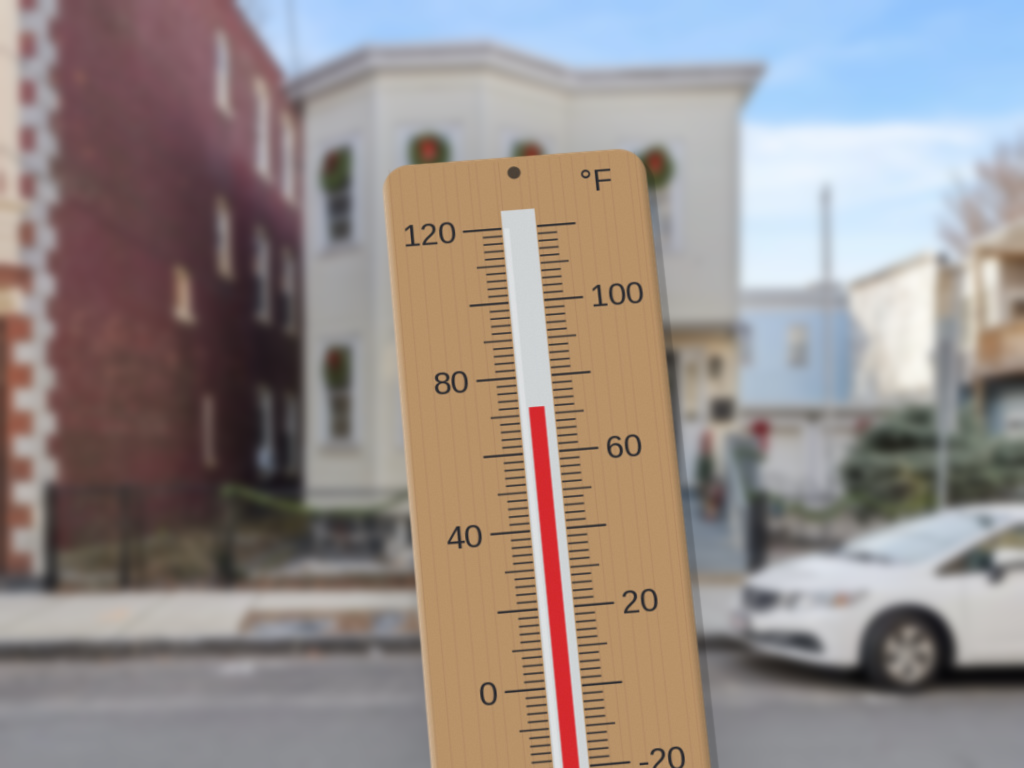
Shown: 72 °F
